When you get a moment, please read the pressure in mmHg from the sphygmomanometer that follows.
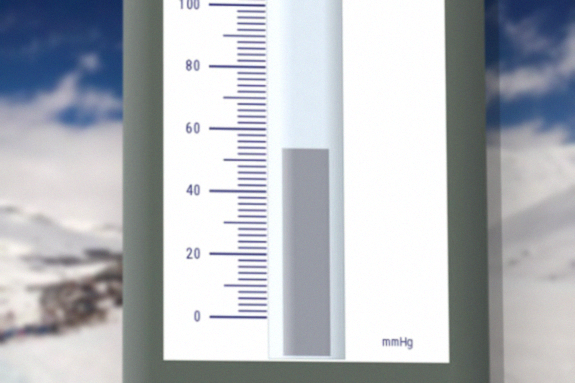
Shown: 54 mmHg
